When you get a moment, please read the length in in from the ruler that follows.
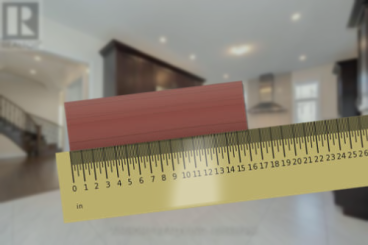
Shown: 16 in
